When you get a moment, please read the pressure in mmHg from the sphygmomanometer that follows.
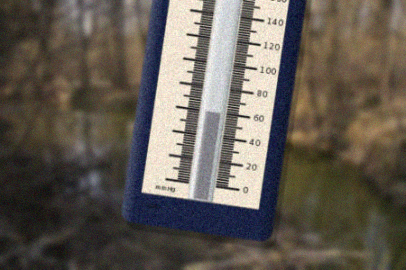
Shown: 60 mmHg
